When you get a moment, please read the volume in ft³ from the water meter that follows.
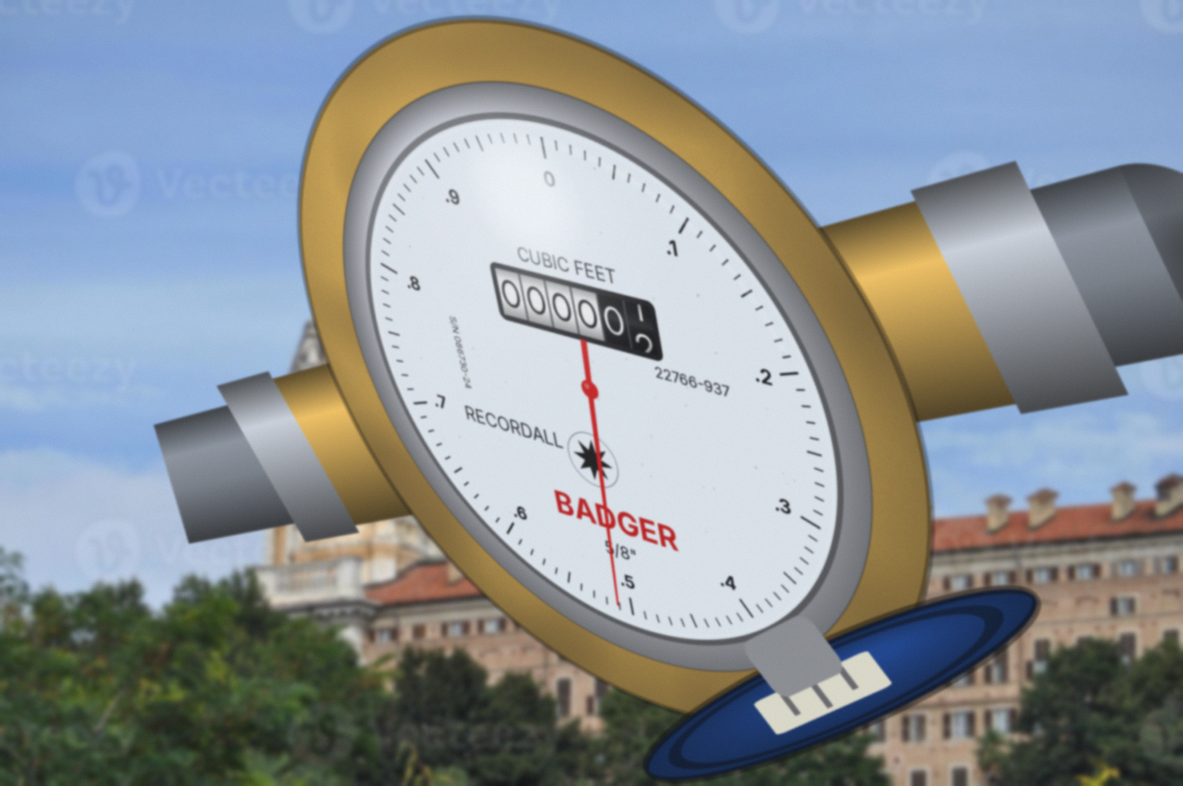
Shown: 1.51 ft³
